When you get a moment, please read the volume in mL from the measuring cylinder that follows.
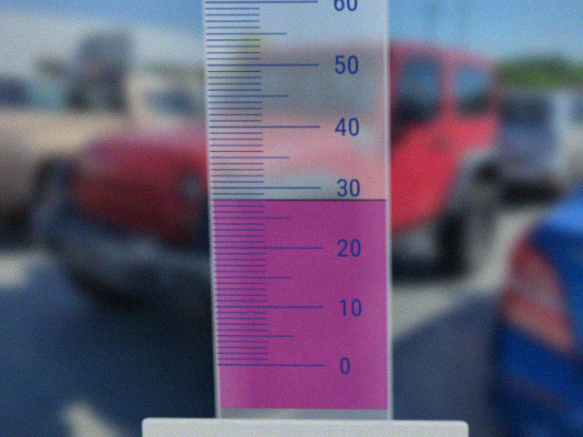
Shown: 28 mL
